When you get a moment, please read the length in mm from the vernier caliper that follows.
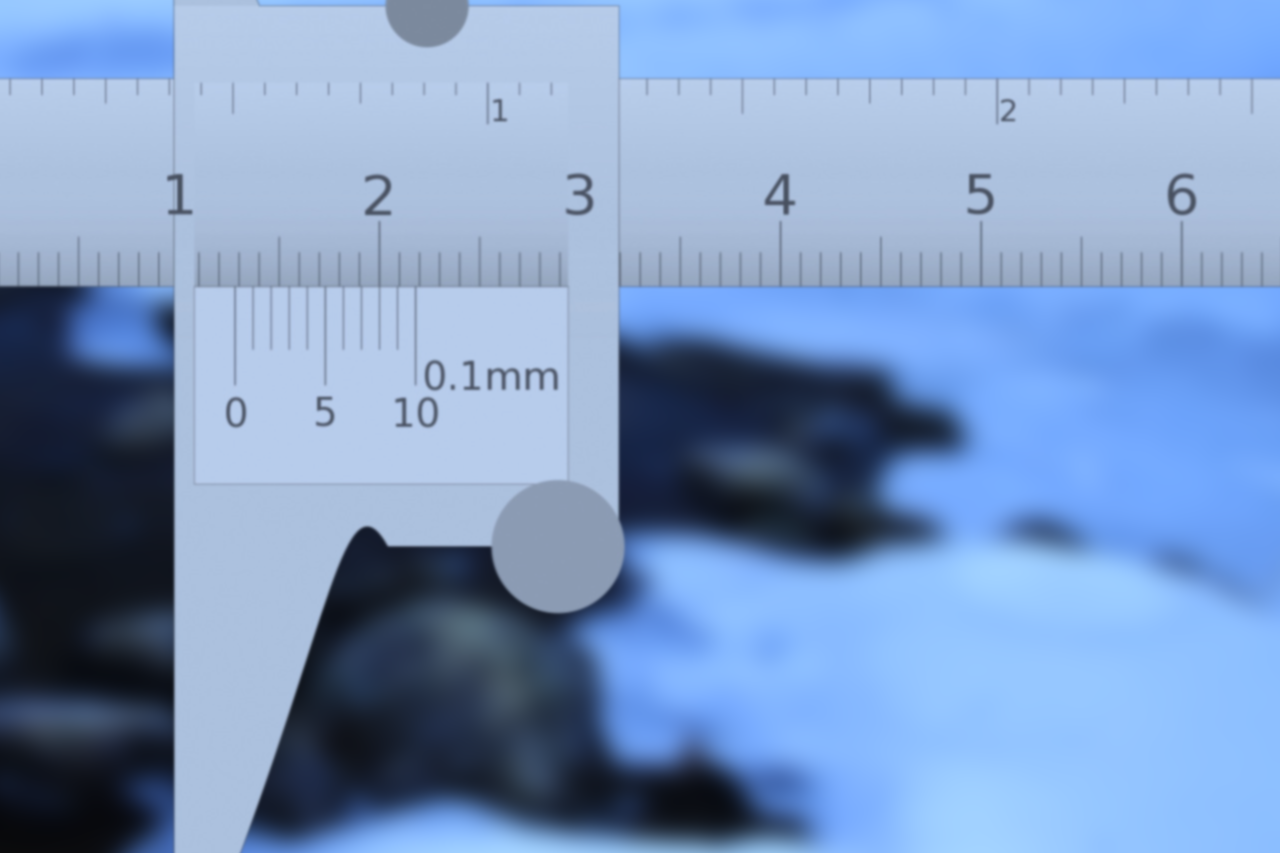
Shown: 12.8 mm
